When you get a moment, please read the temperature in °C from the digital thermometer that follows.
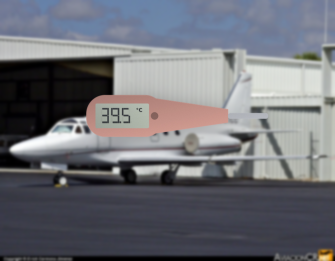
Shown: 39.5 °C
